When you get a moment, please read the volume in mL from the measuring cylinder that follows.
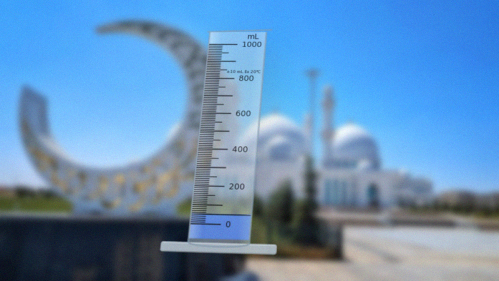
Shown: 50 mL
